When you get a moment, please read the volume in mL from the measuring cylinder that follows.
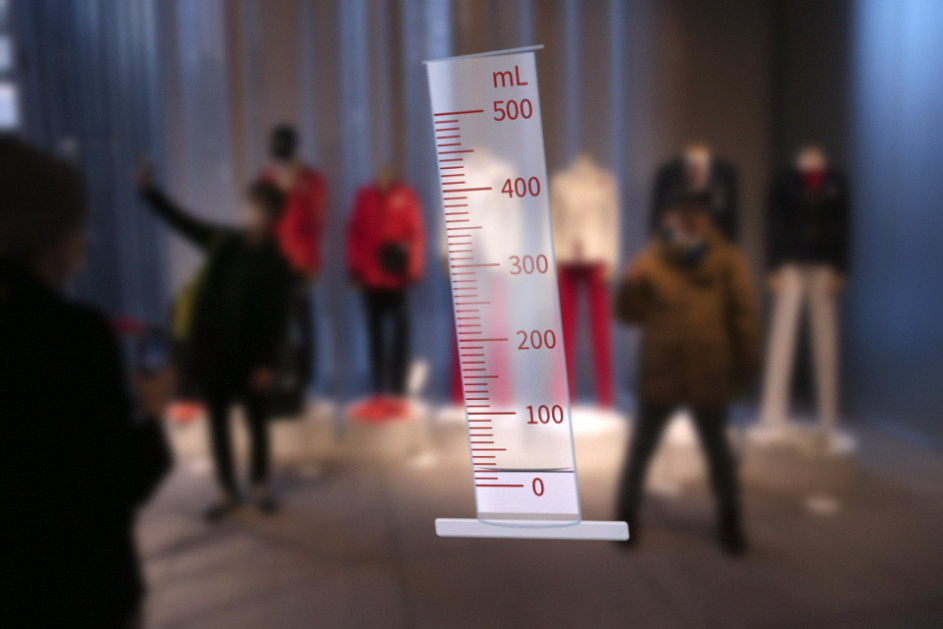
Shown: 20 mL
